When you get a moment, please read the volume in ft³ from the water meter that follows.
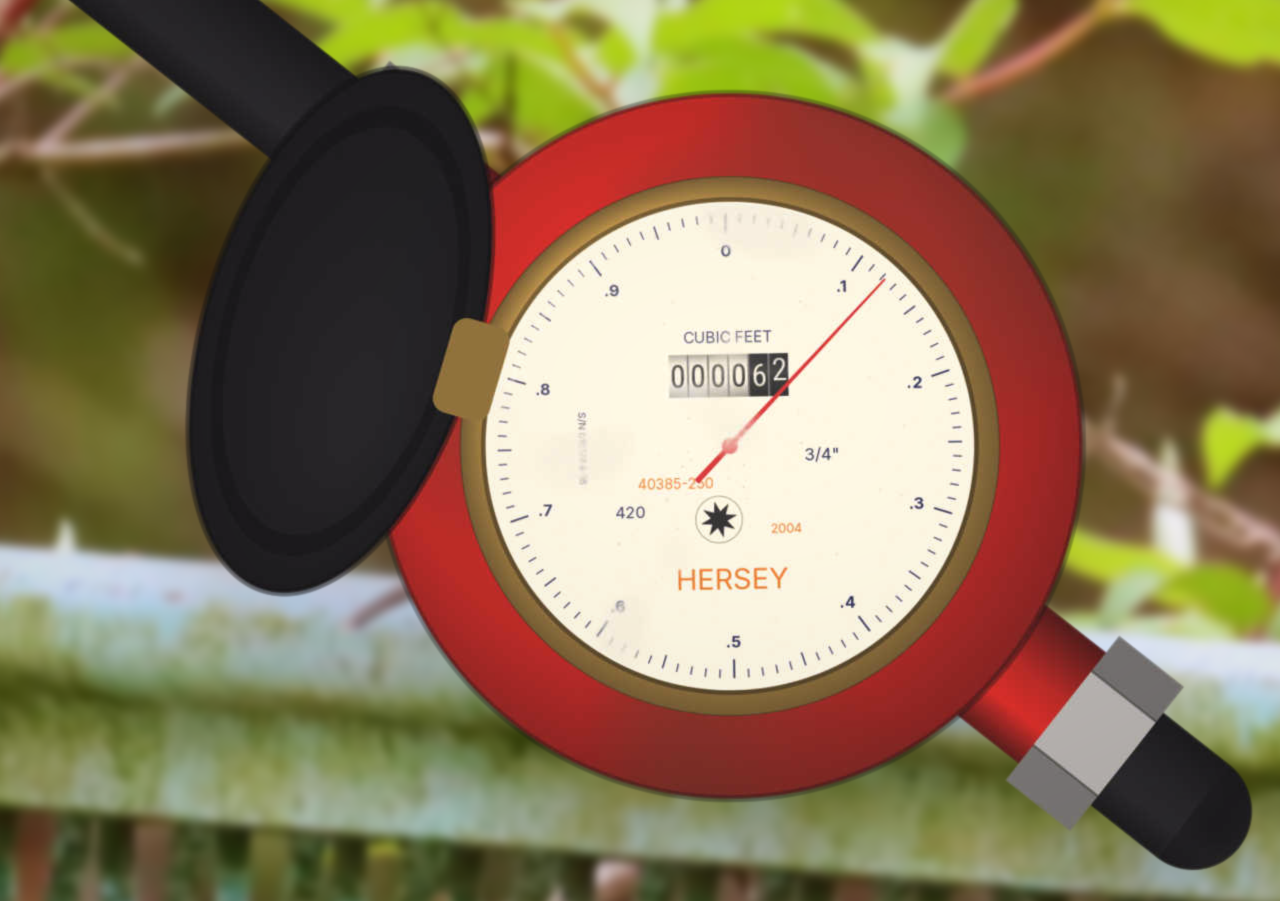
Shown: 62.12 ft³
